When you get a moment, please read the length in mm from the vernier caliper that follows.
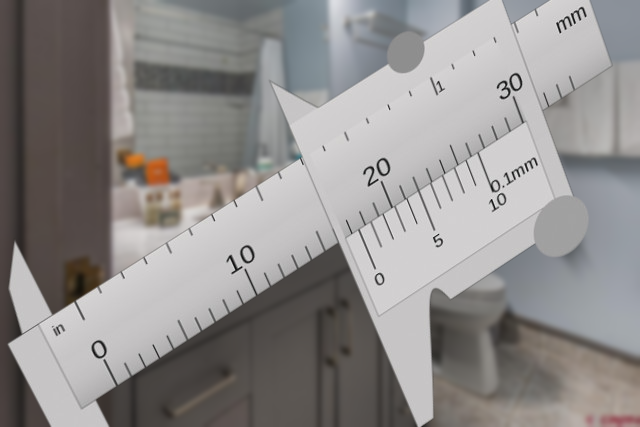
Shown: 17.5 mm
